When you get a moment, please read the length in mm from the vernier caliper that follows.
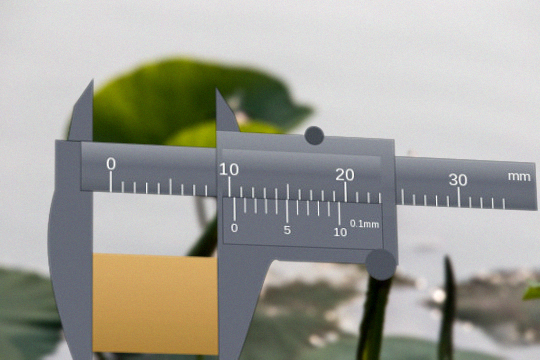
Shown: 10.4 mm
